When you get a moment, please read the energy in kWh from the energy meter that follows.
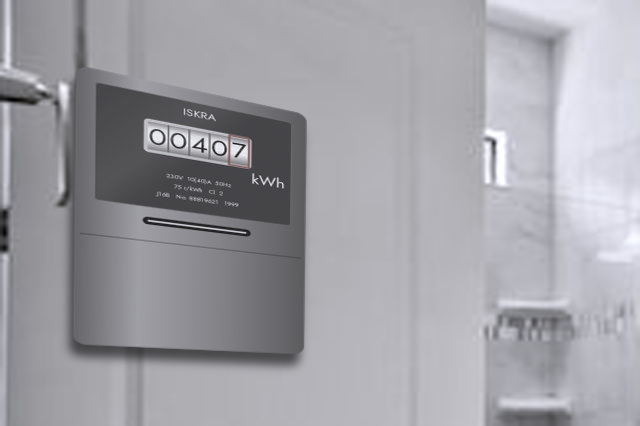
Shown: 40.7 kWh
